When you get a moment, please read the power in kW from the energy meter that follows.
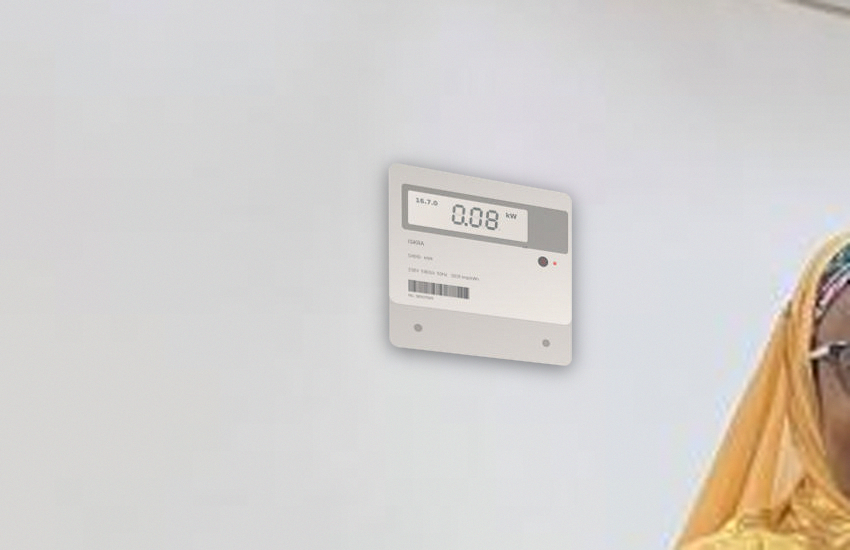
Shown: 0.08 kW
